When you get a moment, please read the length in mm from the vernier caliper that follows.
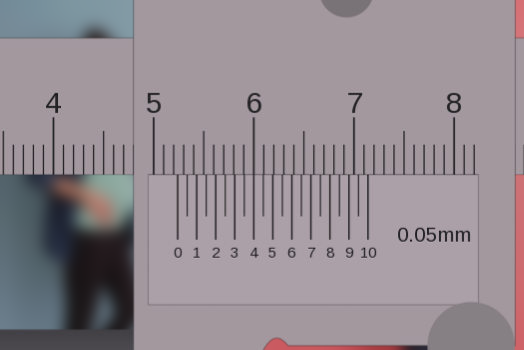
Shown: 52.4 mm
